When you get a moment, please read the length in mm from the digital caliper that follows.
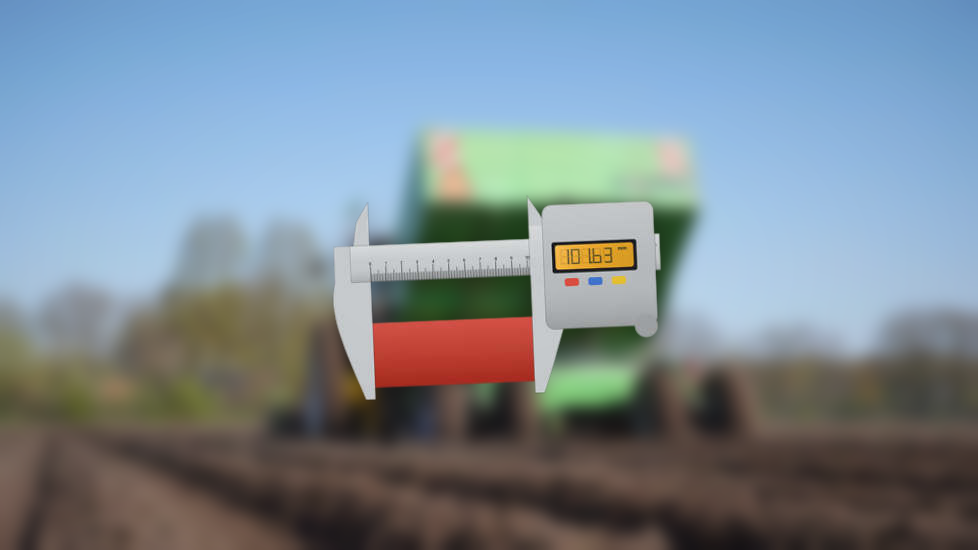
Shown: 101.63 mm
